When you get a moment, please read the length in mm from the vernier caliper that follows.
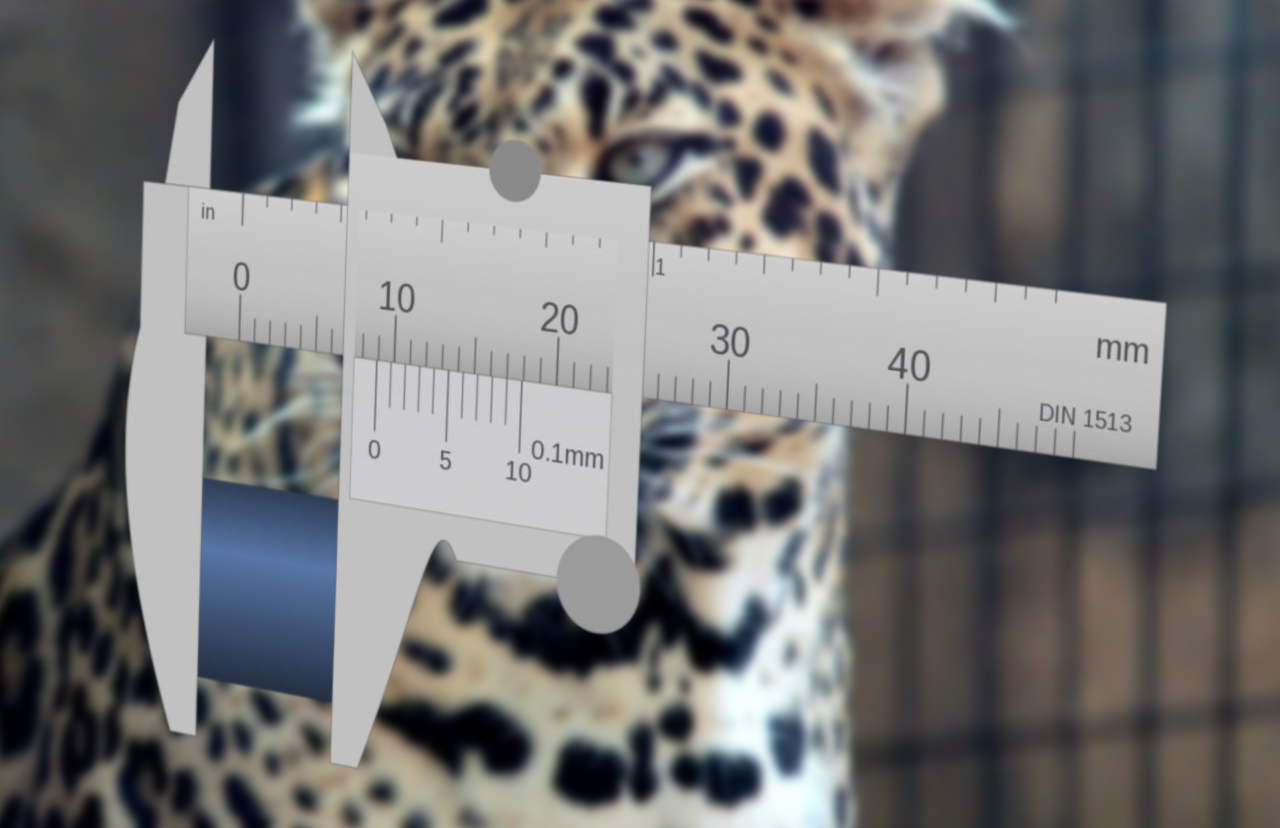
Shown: 8.9 mm
